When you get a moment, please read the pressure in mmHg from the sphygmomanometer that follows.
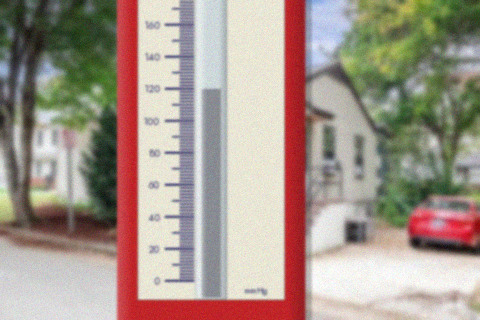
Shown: 120 mmHg
